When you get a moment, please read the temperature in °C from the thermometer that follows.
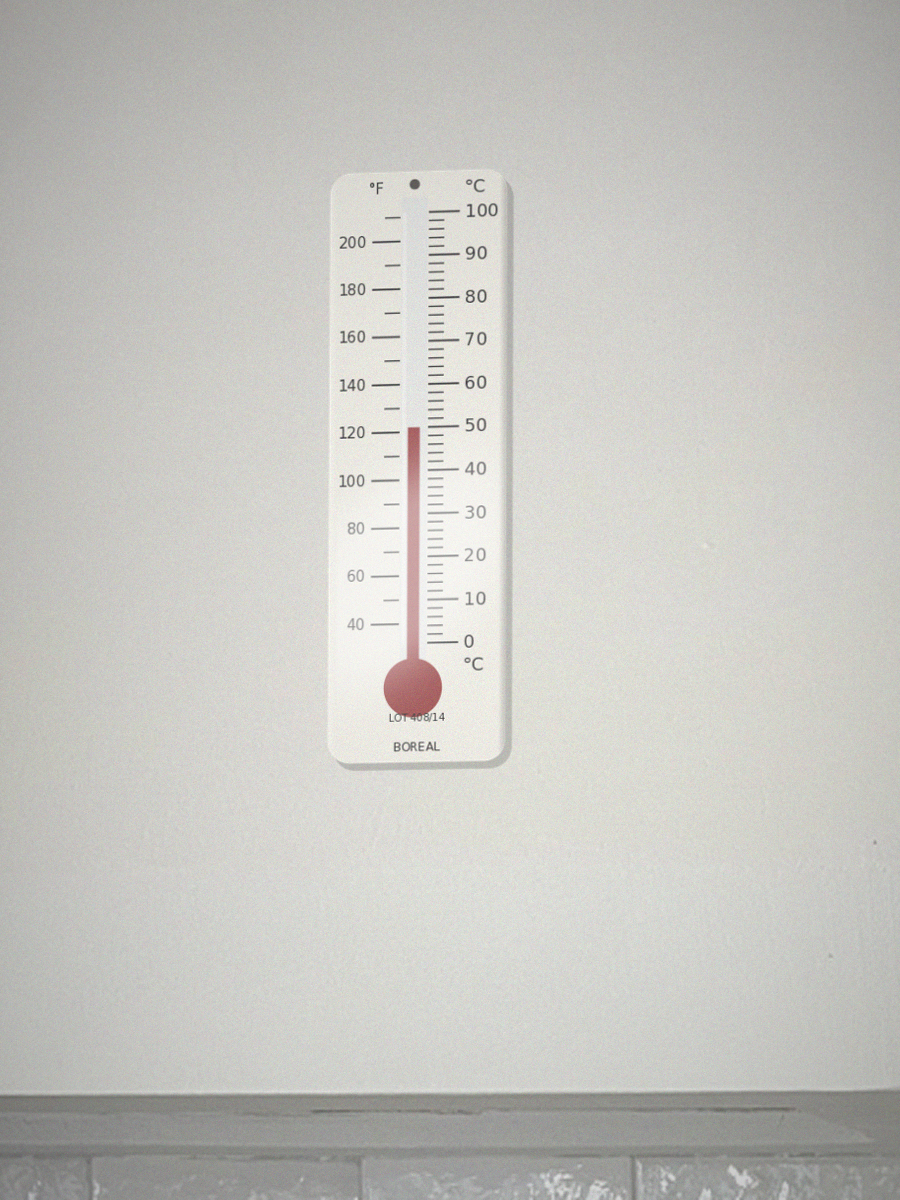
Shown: 50 °C
